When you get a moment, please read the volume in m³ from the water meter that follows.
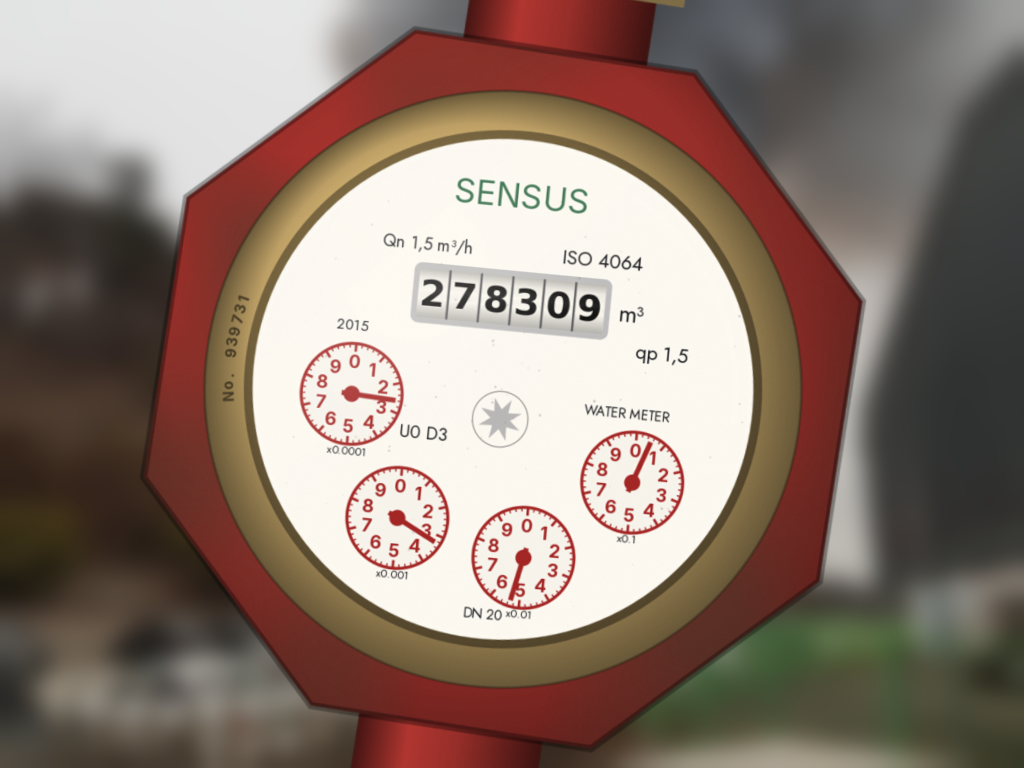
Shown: 278309.0532 m³
